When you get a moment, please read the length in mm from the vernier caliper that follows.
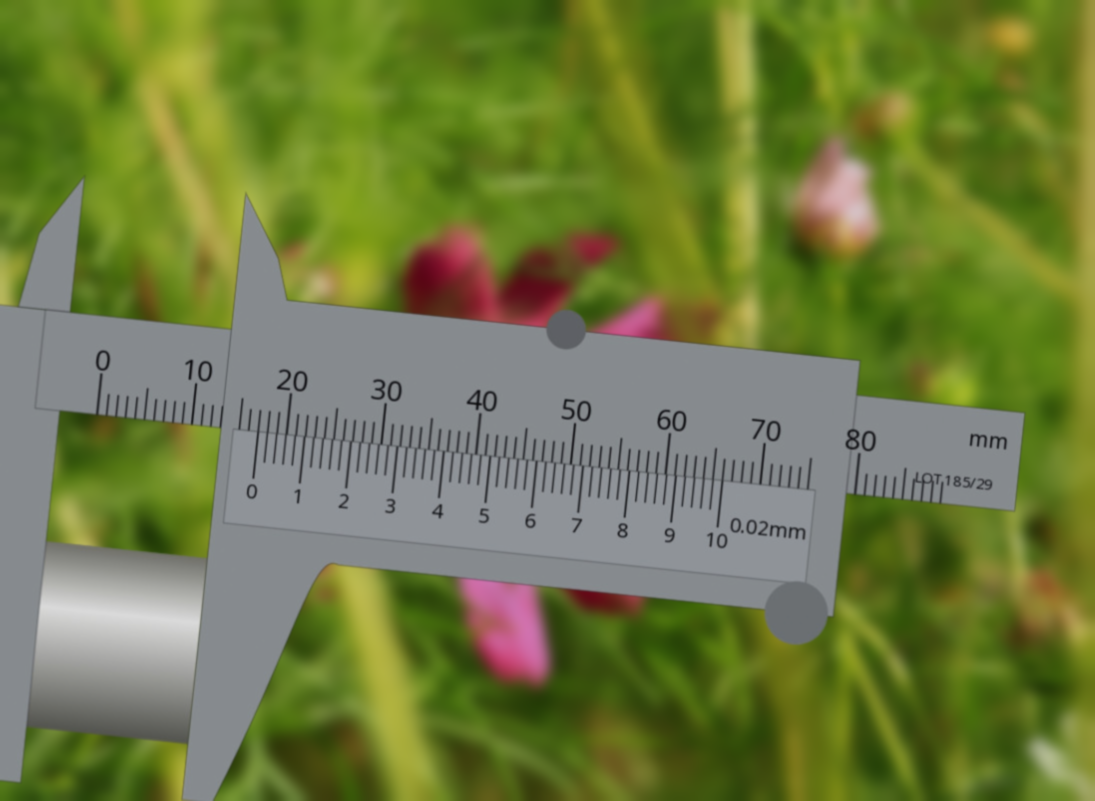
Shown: 17.0 mm
